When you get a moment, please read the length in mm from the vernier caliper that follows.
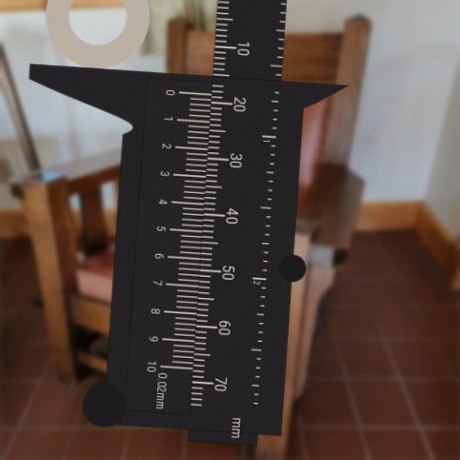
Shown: 18.6 mm
